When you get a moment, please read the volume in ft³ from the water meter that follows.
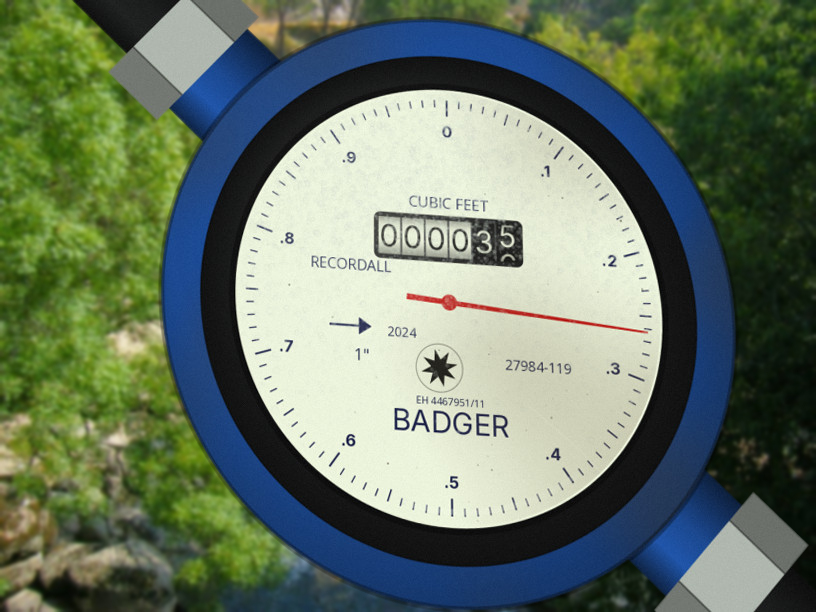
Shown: 35.26 ft³
